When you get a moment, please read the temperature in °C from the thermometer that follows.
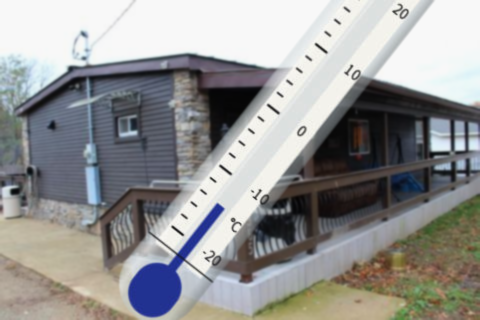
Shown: -14 °C
